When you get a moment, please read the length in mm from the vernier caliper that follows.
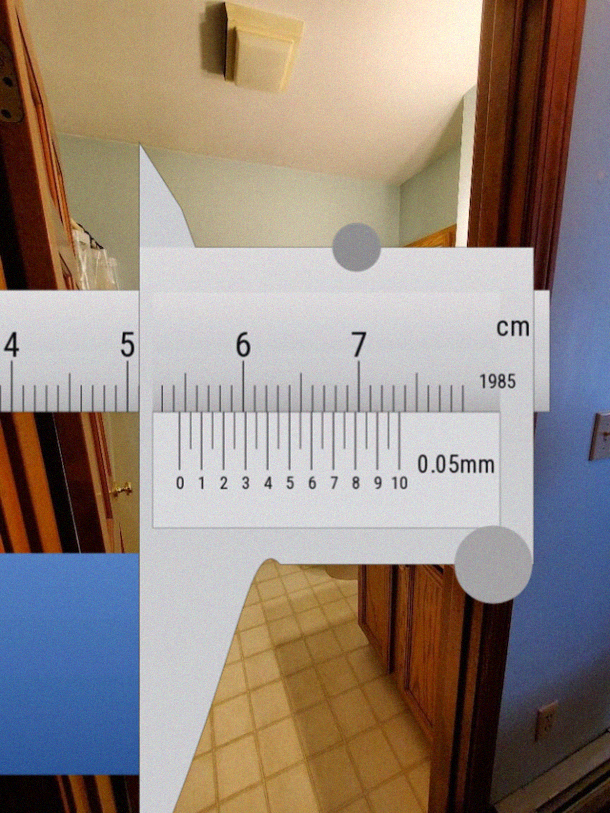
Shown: 54.5 mm
